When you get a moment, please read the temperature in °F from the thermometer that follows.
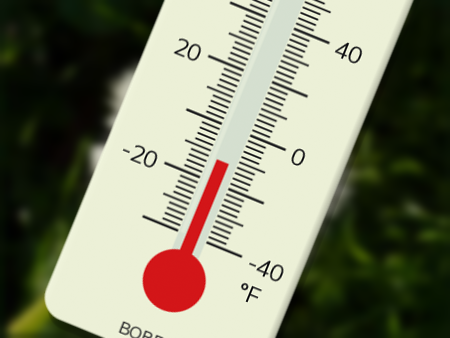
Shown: -12 °F
